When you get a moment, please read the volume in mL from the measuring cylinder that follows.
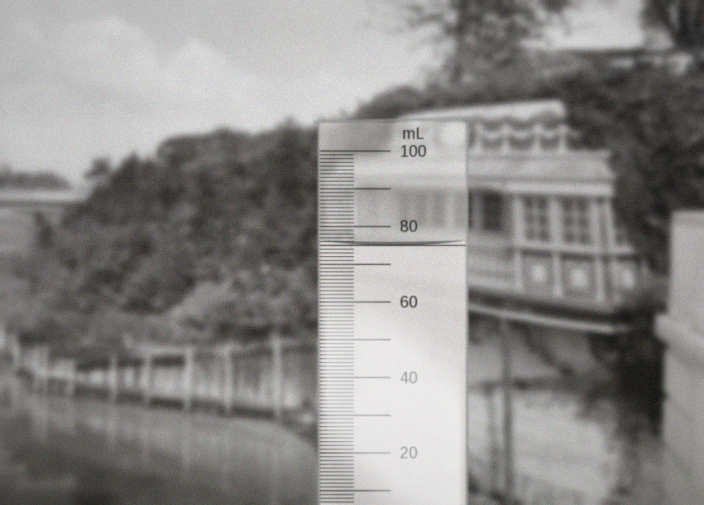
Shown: 75 mL
